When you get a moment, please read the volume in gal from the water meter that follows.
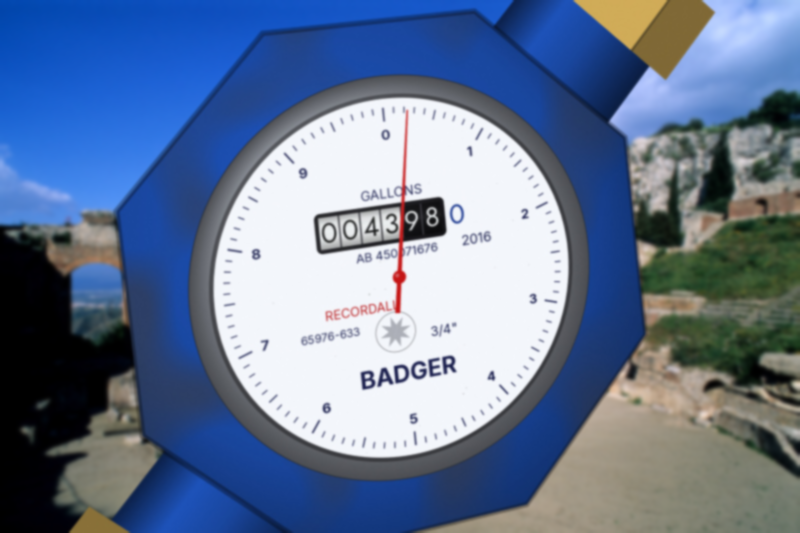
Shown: 43980.2 gal
